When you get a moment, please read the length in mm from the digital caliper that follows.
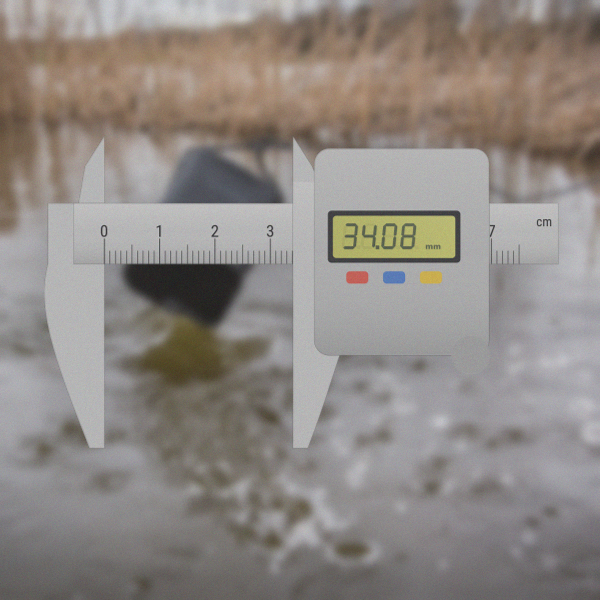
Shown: 34.08 mm
